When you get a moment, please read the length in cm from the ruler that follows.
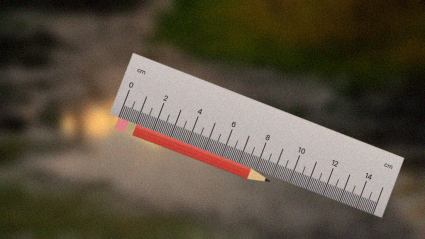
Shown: 9 cm
